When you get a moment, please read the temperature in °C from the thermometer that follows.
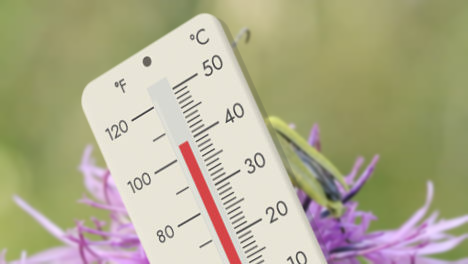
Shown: 40 °C
